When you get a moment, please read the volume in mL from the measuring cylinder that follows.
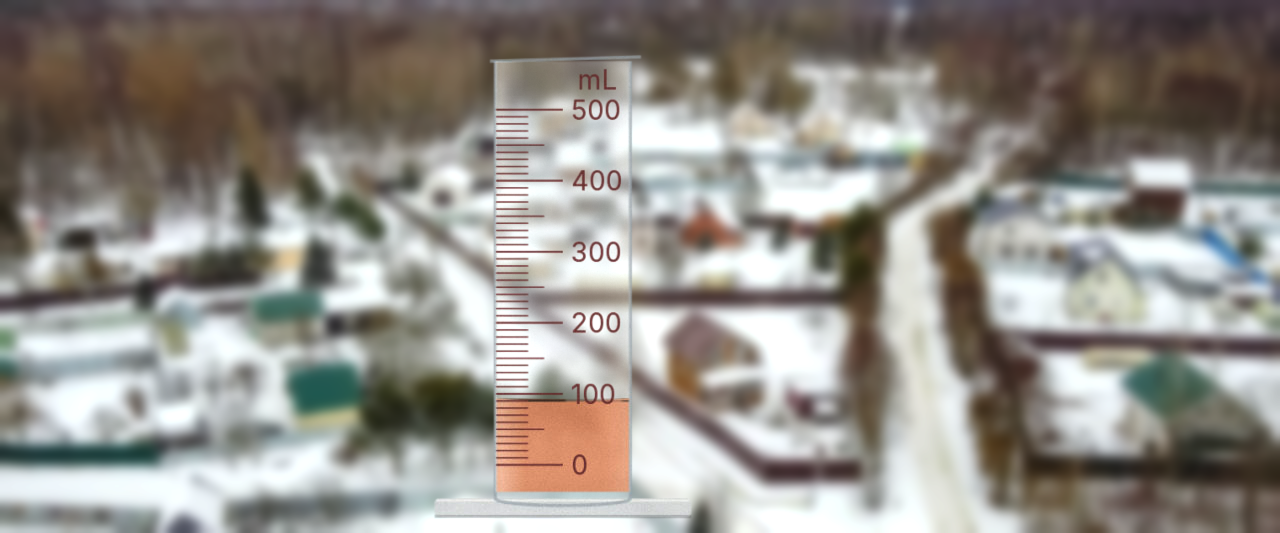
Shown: 90 mL
